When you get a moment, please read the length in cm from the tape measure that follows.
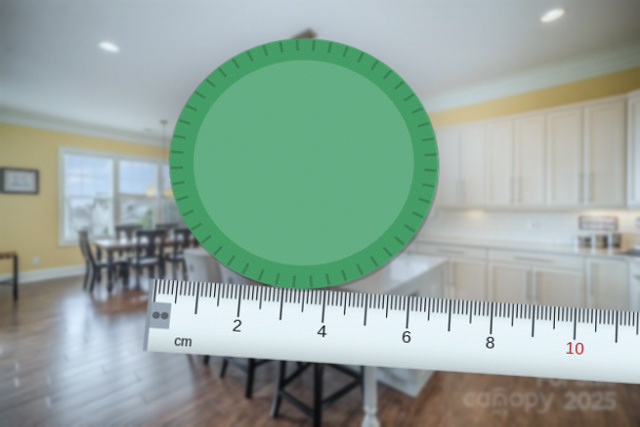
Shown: 6.5 cm
